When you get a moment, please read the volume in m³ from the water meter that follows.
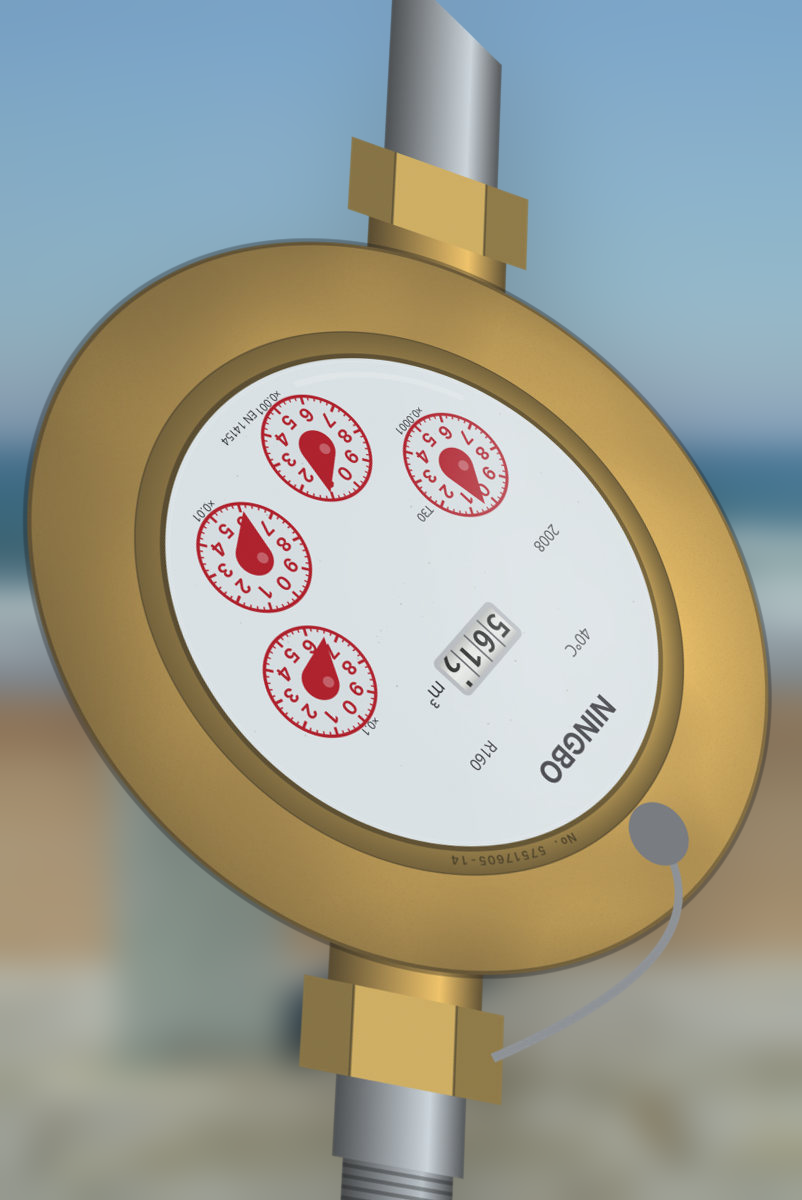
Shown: 5611.6610 m³
